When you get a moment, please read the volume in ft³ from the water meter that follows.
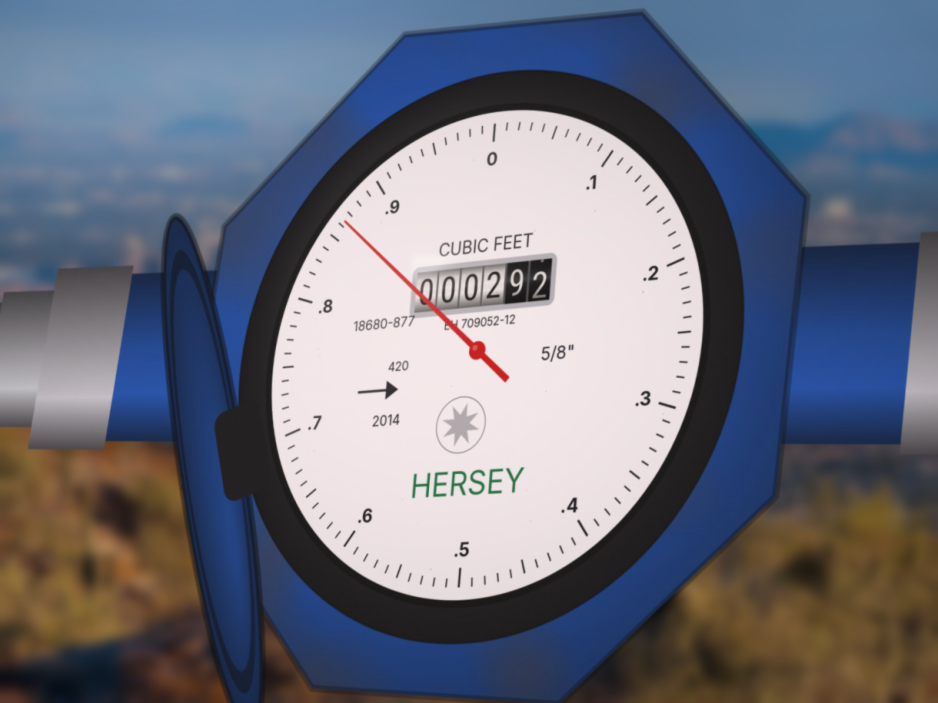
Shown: 291.86 ft³
